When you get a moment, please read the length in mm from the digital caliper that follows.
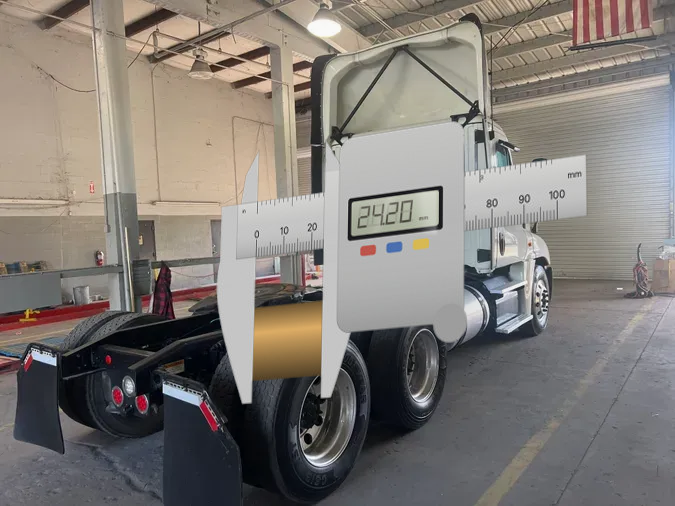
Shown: 24.20 mm
